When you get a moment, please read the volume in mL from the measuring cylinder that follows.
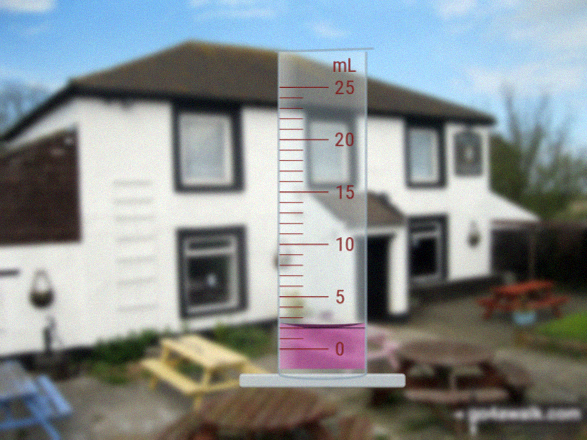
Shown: 2 mL
